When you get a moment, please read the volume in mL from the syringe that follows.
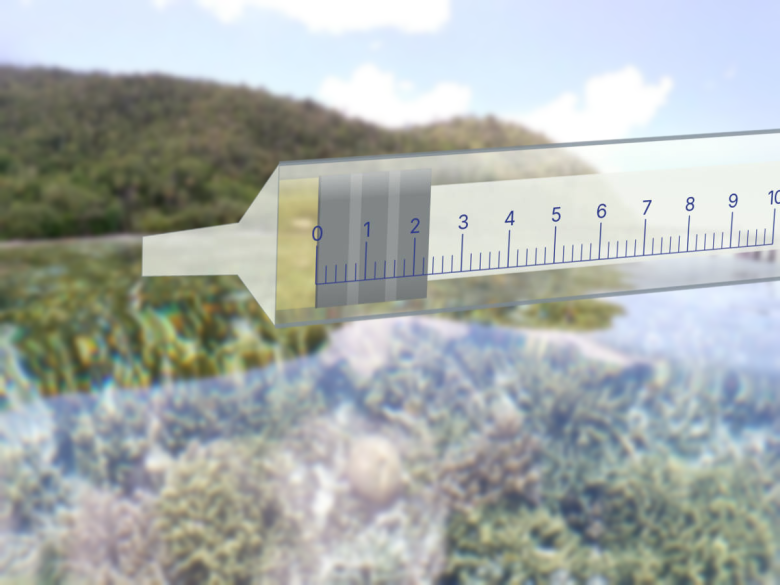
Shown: 0 mL
